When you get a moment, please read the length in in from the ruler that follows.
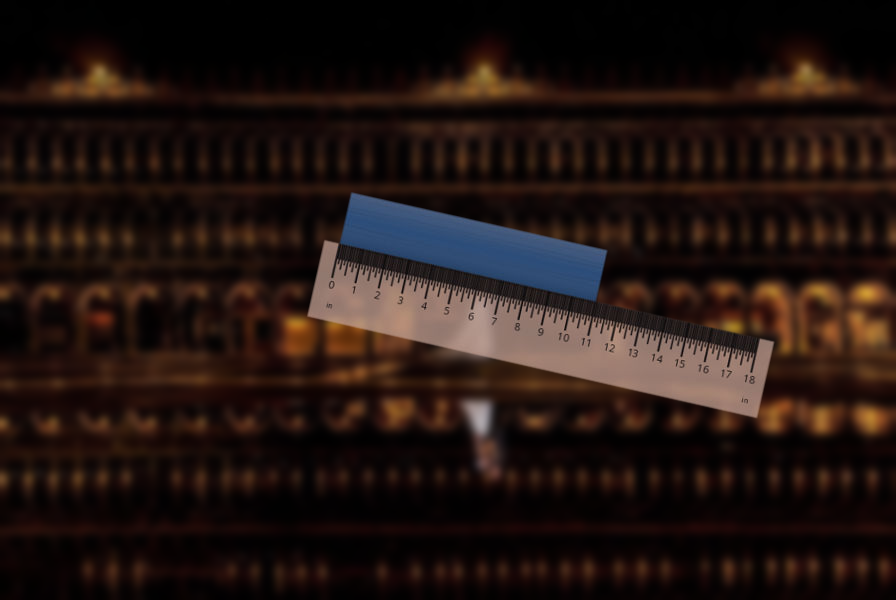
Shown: 11 in
